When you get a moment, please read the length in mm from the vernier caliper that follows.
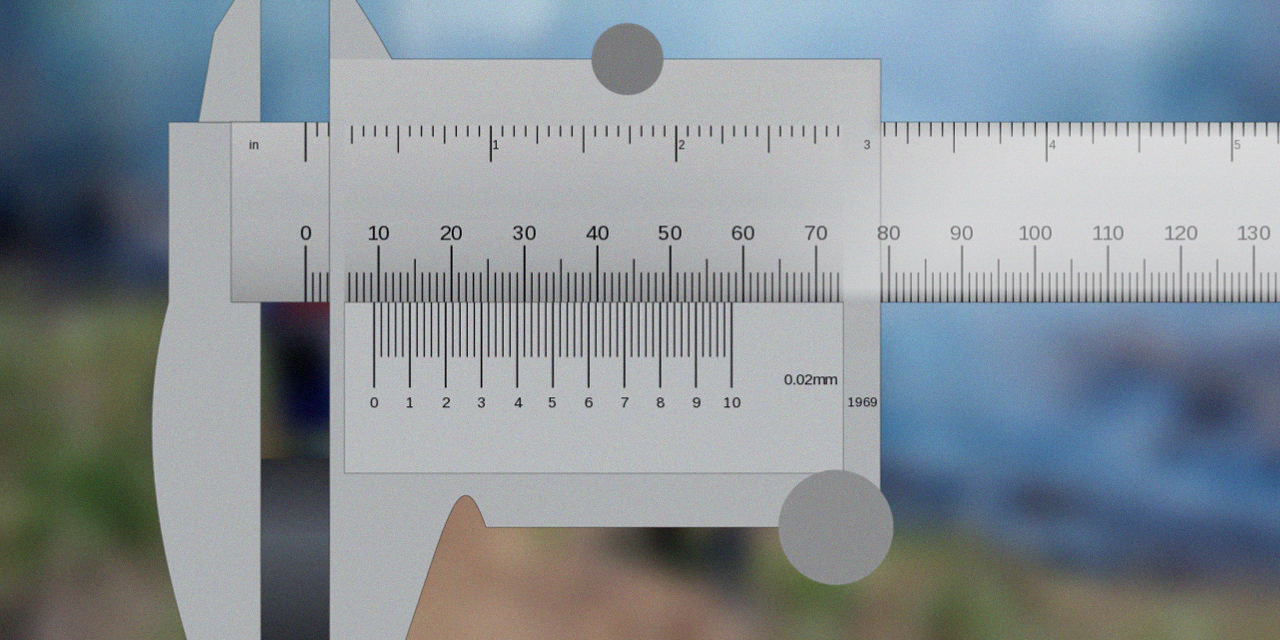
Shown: 9.4 mm
